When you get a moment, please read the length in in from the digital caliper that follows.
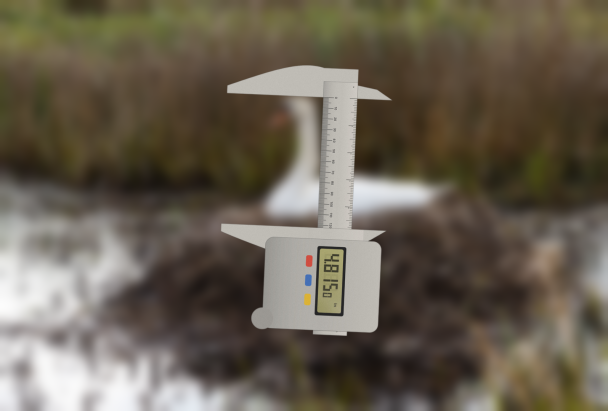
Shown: 4.8150 in
